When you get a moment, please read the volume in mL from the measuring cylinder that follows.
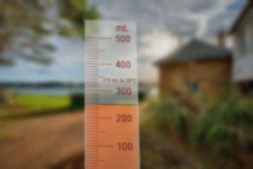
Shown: 250 mL
